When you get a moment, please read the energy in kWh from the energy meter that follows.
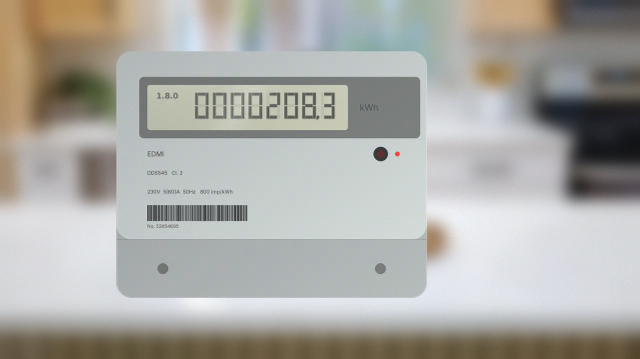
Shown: 208.3 kWh
